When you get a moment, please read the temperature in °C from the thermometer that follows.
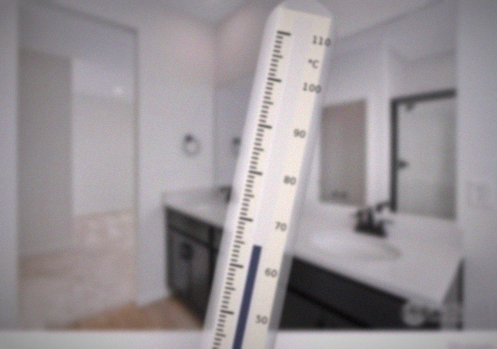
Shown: 65 °C
